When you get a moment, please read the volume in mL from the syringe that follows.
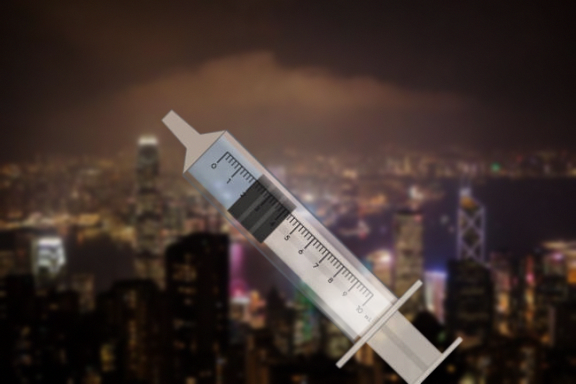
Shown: 2 mL
